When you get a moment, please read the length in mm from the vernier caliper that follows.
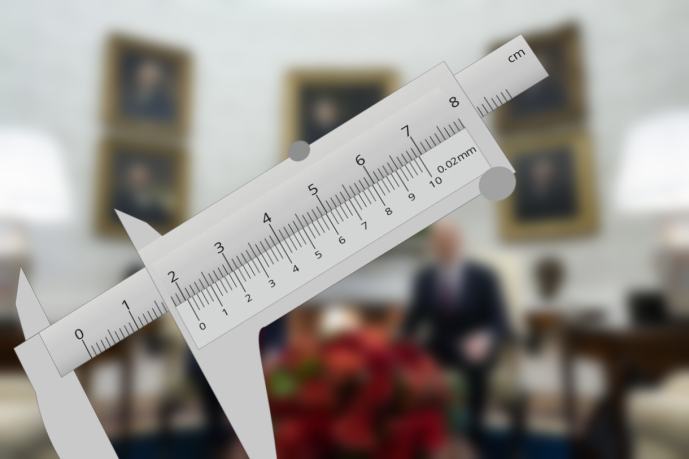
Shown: 20.4 mm
